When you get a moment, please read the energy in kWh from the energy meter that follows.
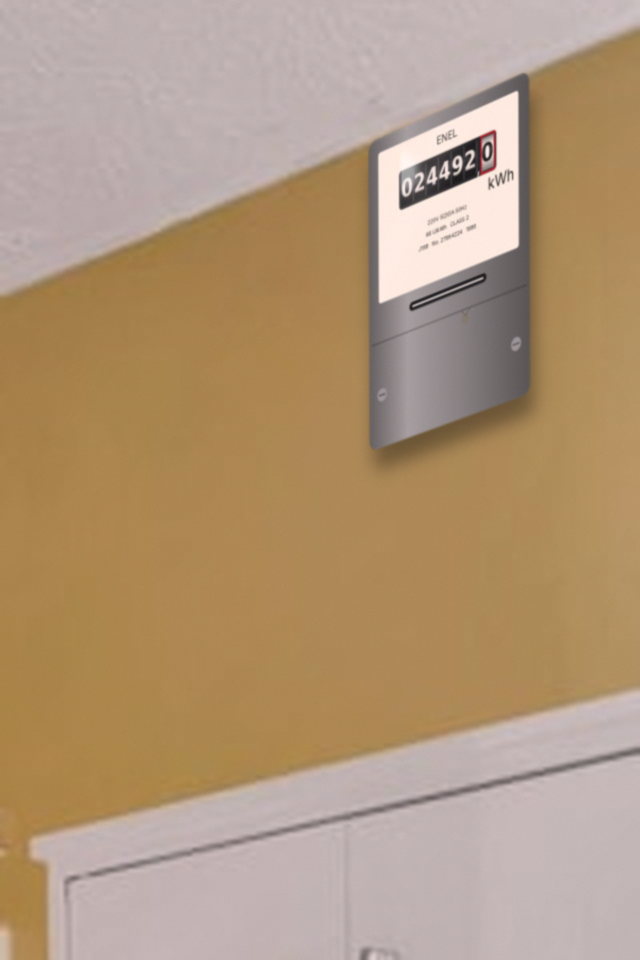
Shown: 24492.0 kWh
